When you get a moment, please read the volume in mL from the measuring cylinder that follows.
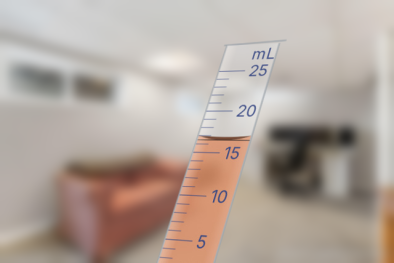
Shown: 16.5 mL
